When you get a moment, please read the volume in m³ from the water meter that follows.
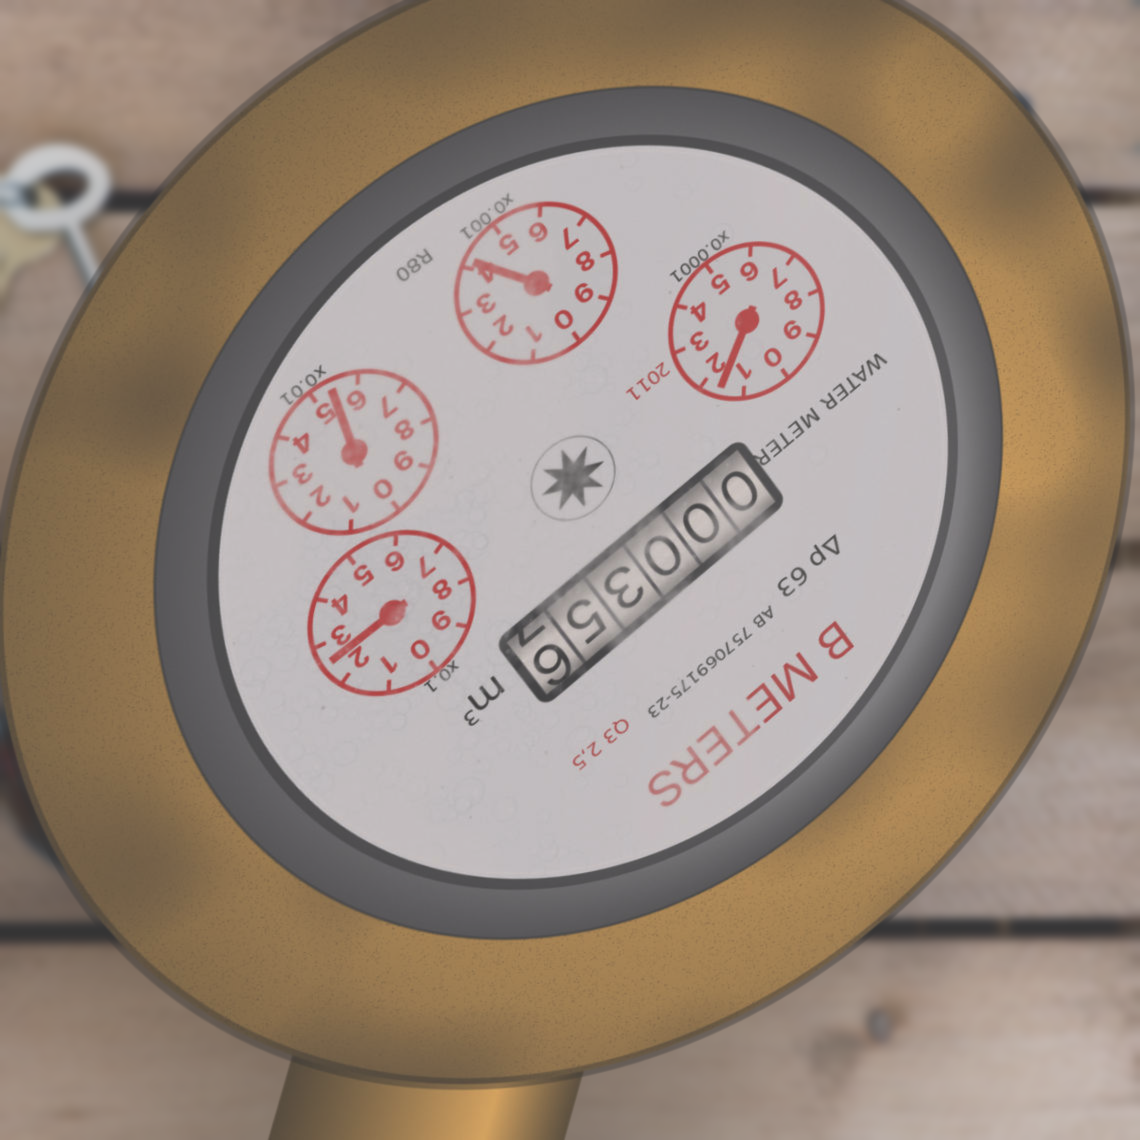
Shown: 356.2541 m³
